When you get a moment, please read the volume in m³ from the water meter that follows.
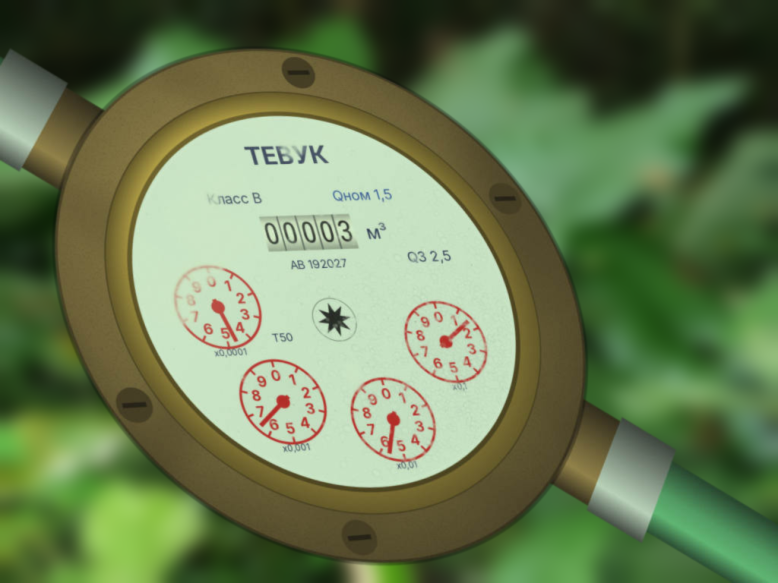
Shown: 3.1564 m³
